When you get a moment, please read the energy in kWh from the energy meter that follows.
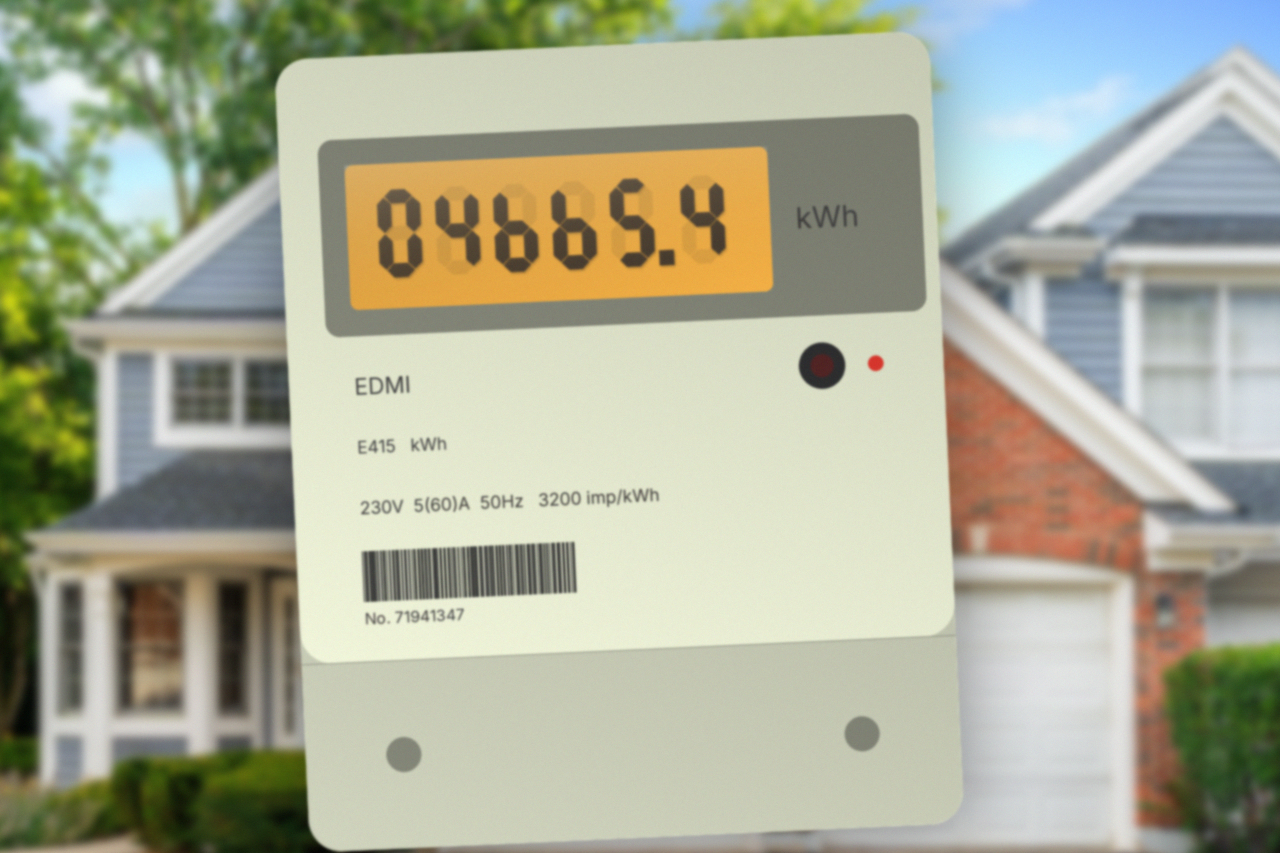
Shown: 4665.4 kWh
